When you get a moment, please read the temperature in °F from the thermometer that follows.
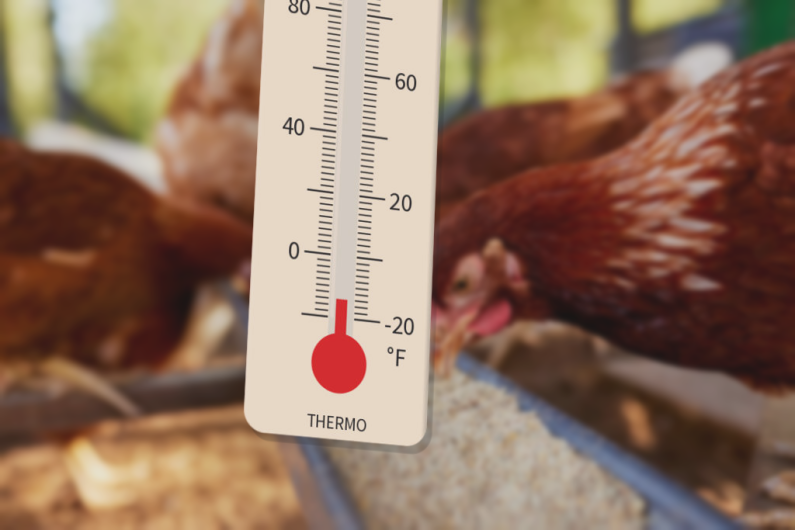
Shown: -14 °F
